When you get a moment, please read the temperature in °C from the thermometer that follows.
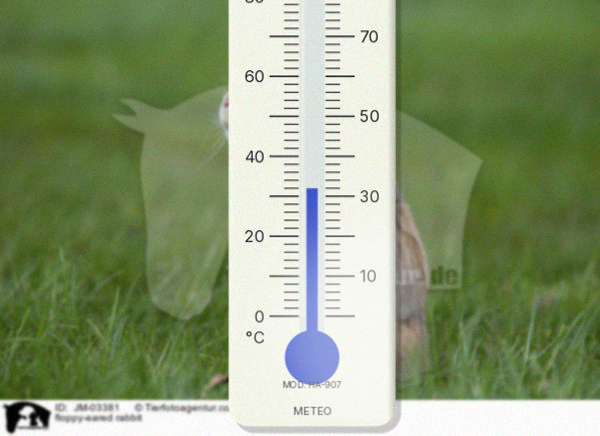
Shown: 32 °C
